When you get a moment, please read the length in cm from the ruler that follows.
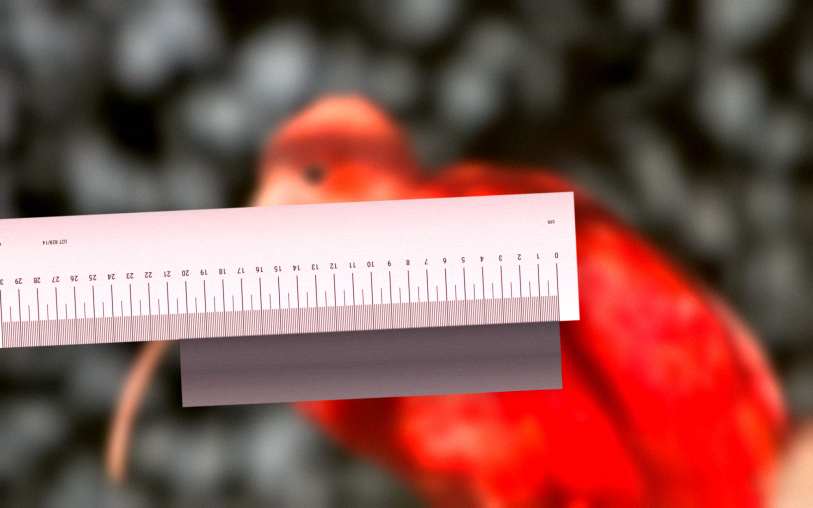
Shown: 20.5 cm
